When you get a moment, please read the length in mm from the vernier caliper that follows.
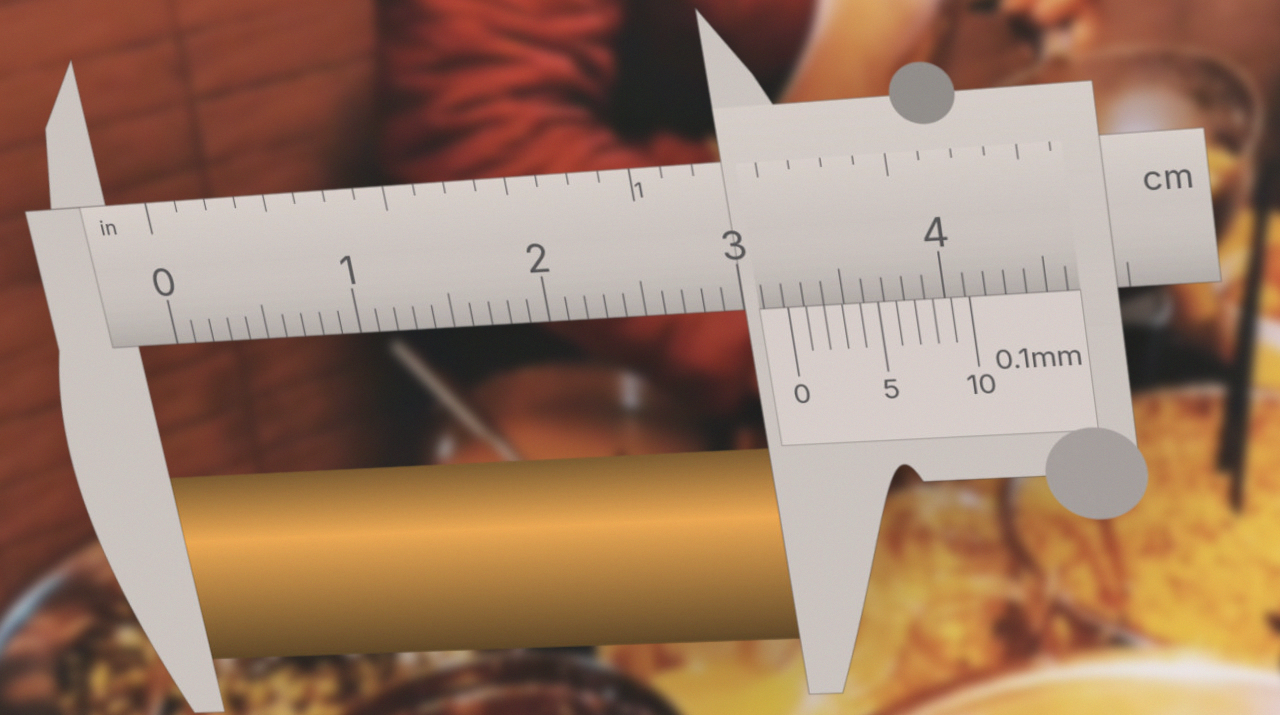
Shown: 32.2 mm
